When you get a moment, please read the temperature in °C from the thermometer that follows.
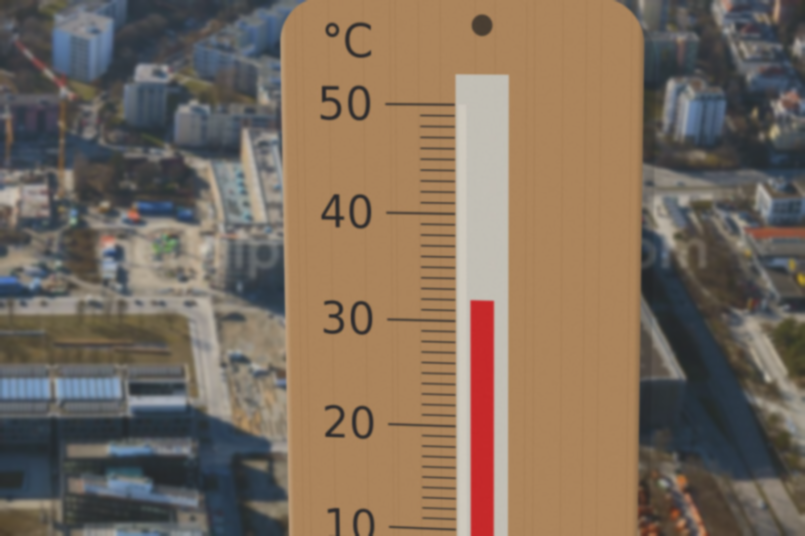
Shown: 32 °C
